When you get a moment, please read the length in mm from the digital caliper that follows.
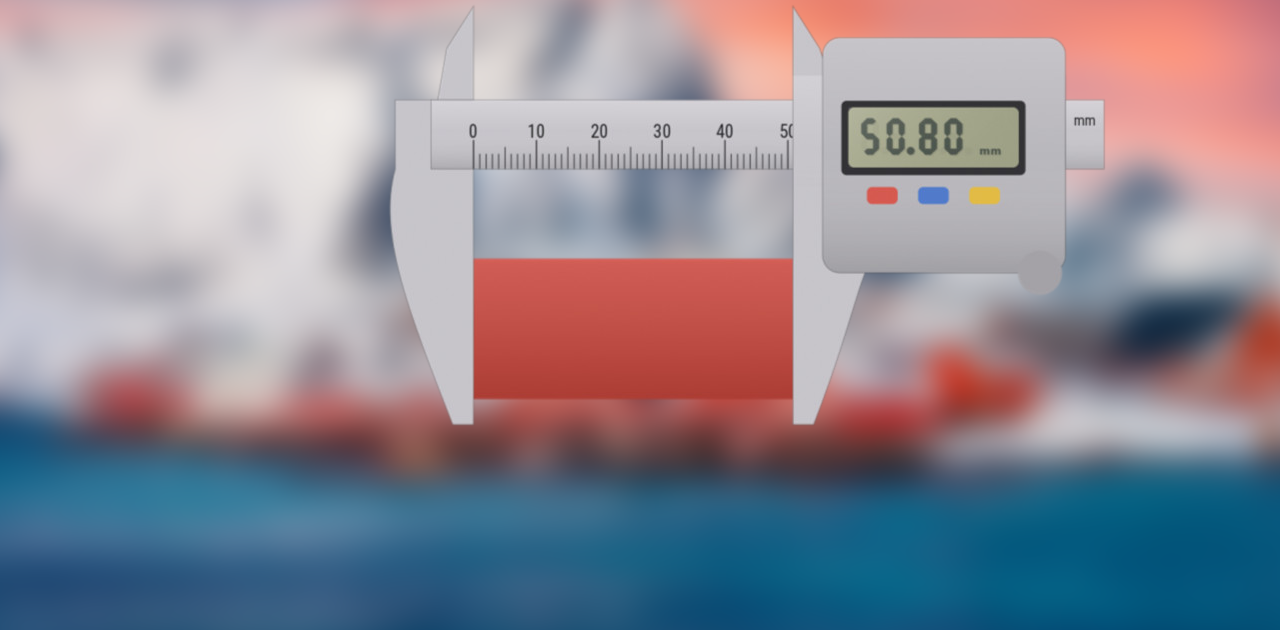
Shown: 50.80 mm
